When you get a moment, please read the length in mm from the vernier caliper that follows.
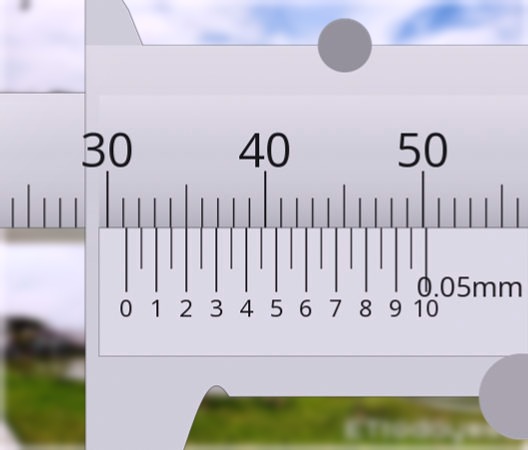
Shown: 31.2 mm
